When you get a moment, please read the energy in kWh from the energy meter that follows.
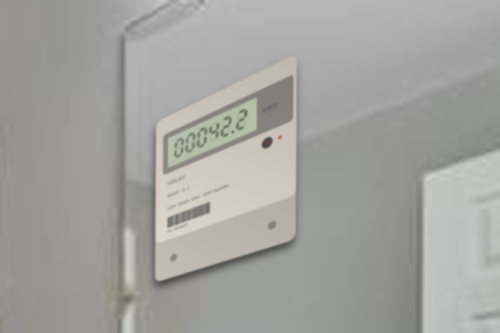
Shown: 42.2 kWh
